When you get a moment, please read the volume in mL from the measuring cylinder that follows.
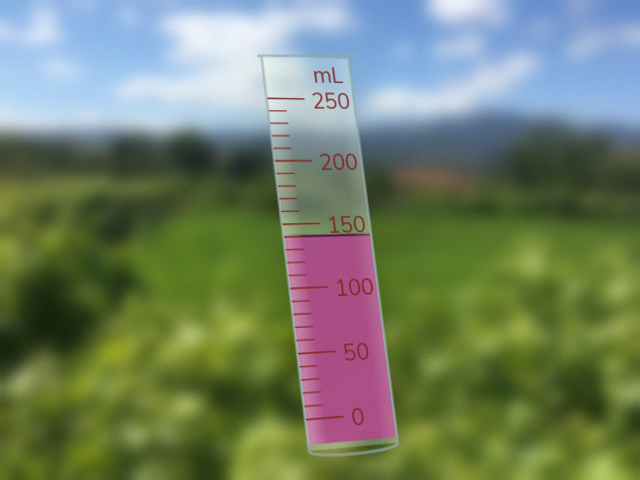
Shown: 140 mL
